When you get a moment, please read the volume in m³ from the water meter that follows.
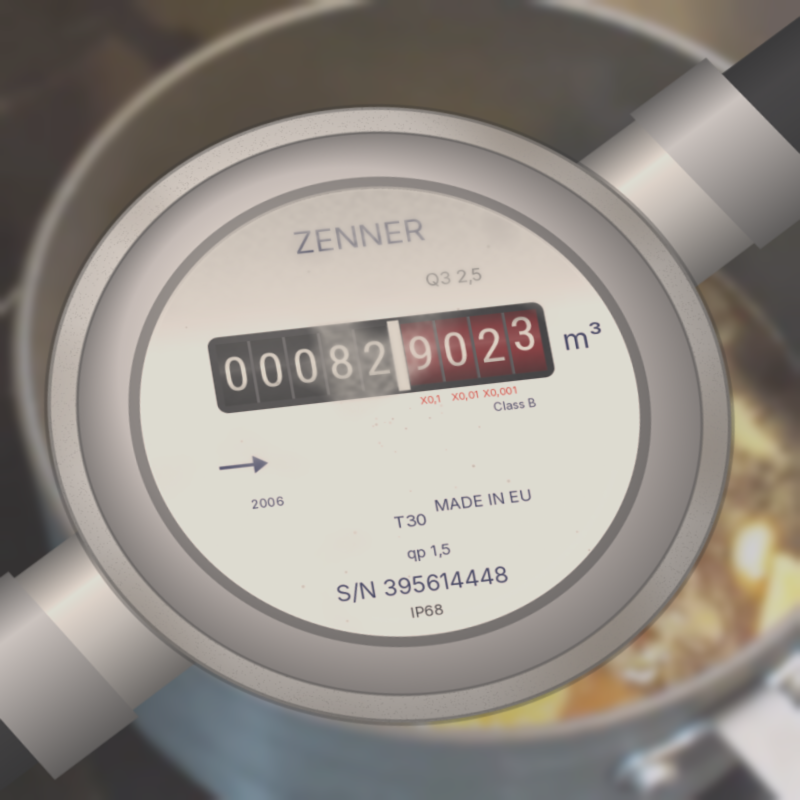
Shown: 82.9023 m³
